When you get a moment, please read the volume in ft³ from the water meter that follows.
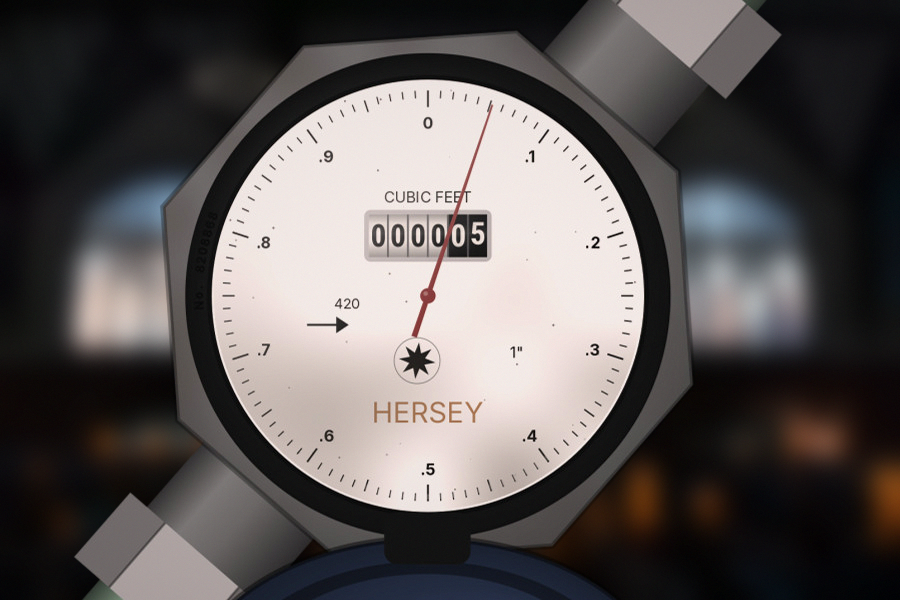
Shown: 5.05 ft³
